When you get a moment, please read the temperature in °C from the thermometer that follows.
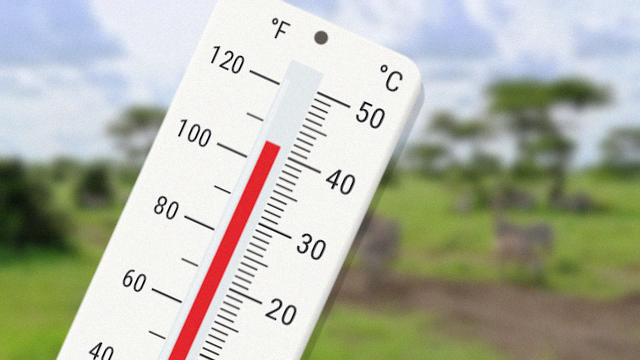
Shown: 41 °C
